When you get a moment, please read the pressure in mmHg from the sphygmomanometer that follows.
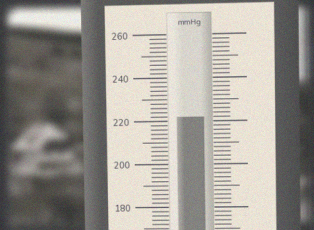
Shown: 222 mmHg
